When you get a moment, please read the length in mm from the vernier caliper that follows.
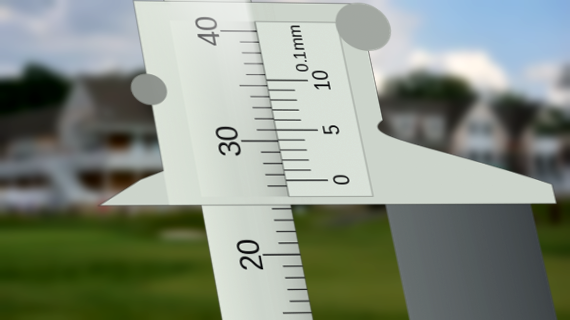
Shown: 26.5 mm
